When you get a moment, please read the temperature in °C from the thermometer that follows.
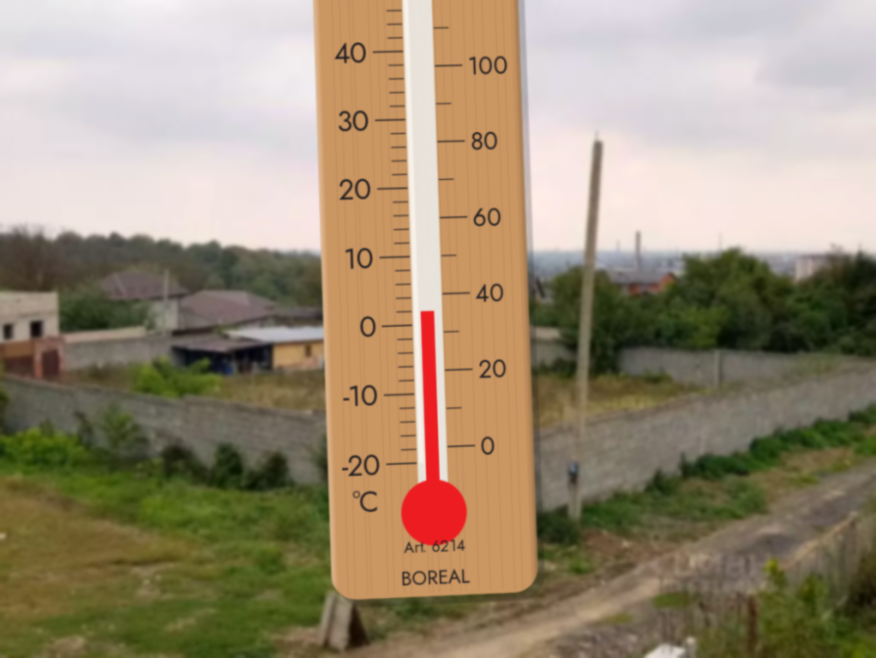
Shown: 2 °C
